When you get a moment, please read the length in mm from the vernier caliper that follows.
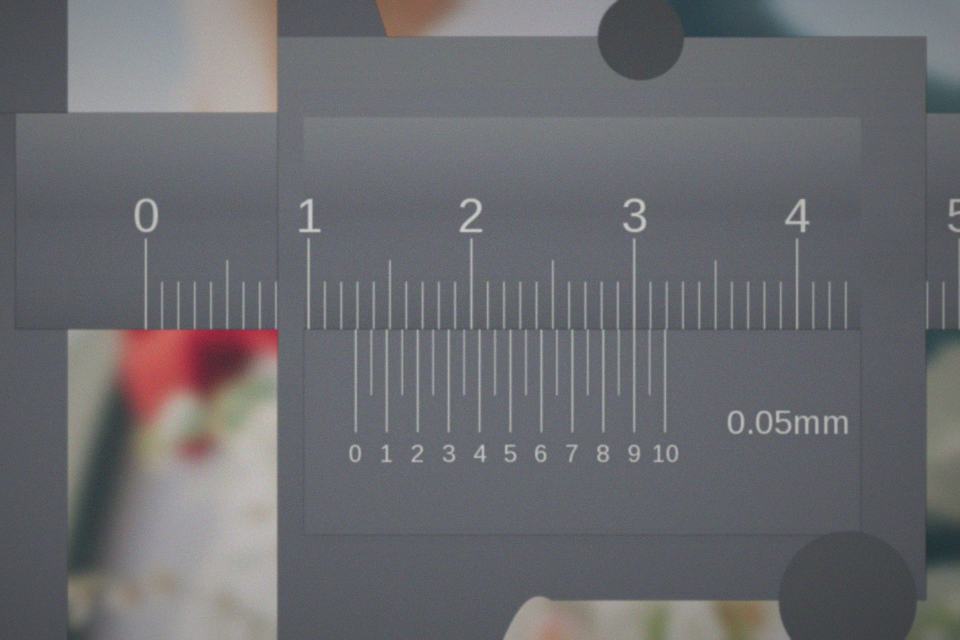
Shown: 12.9 mm
